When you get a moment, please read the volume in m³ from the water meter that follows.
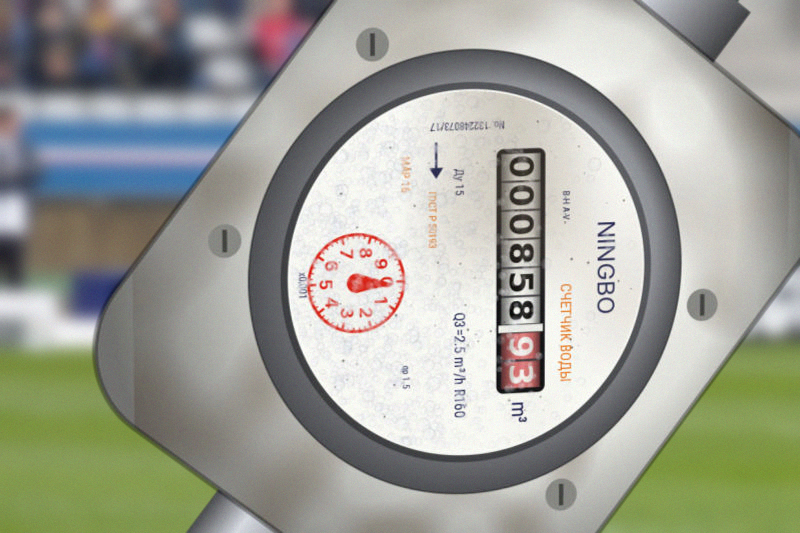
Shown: 858.930 m³
